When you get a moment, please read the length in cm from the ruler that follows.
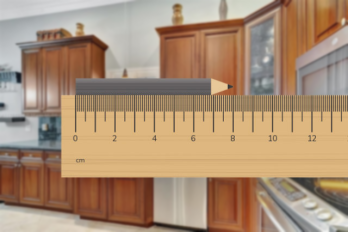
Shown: 8 cm
